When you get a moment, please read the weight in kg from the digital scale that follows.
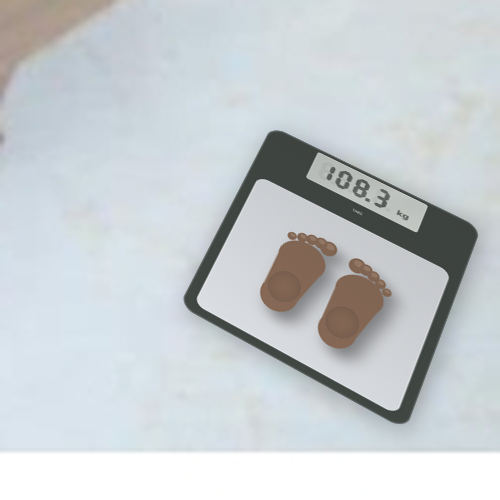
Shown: 108.3 kg
